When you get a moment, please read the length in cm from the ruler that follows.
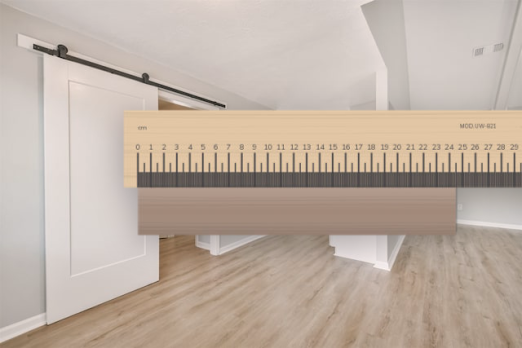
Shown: 24.5 cm
